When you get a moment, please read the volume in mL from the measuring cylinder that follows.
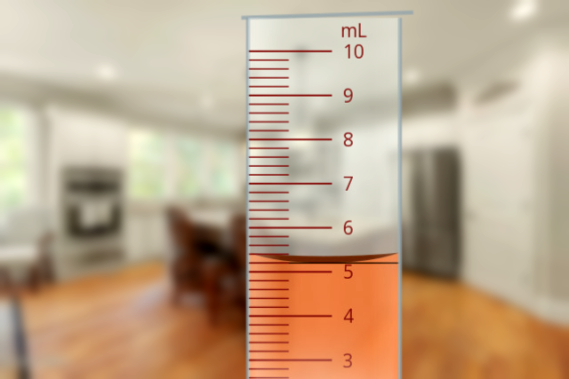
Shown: 5.2 mL
